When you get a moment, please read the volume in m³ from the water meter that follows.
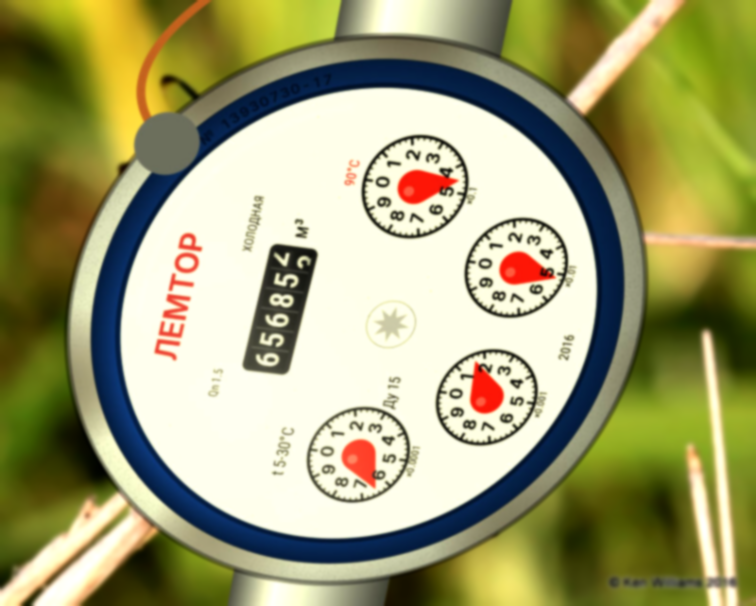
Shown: 656852.4516 m³
